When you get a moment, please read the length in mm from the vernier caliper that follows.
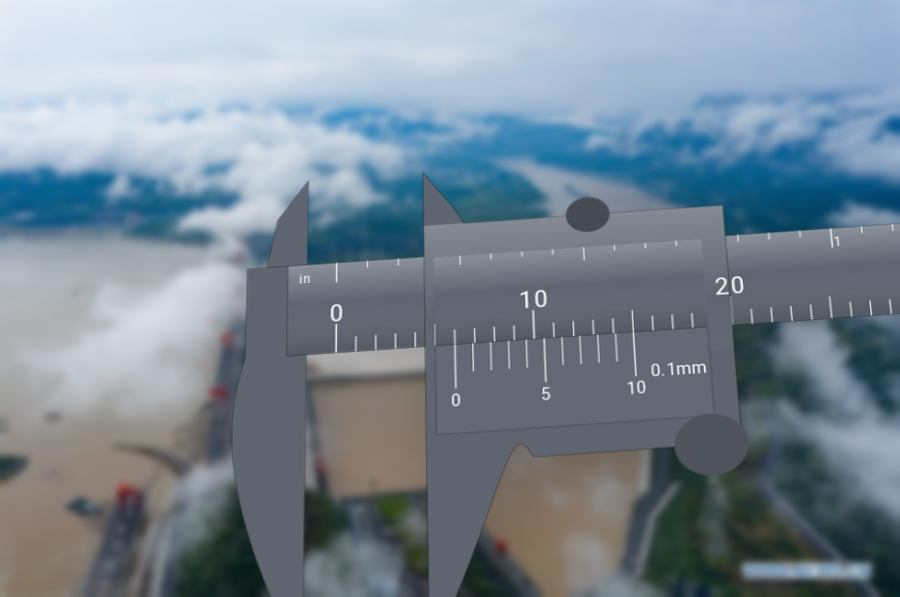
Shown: 6.0 mm
